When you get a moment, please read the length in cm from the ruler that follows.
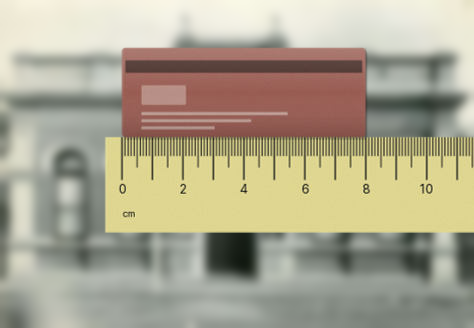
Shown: 8 cm
